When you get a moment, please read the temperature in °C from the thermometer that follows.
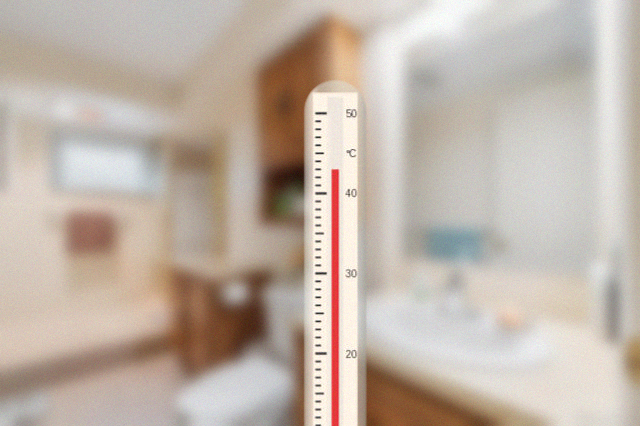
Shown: 43 °C
